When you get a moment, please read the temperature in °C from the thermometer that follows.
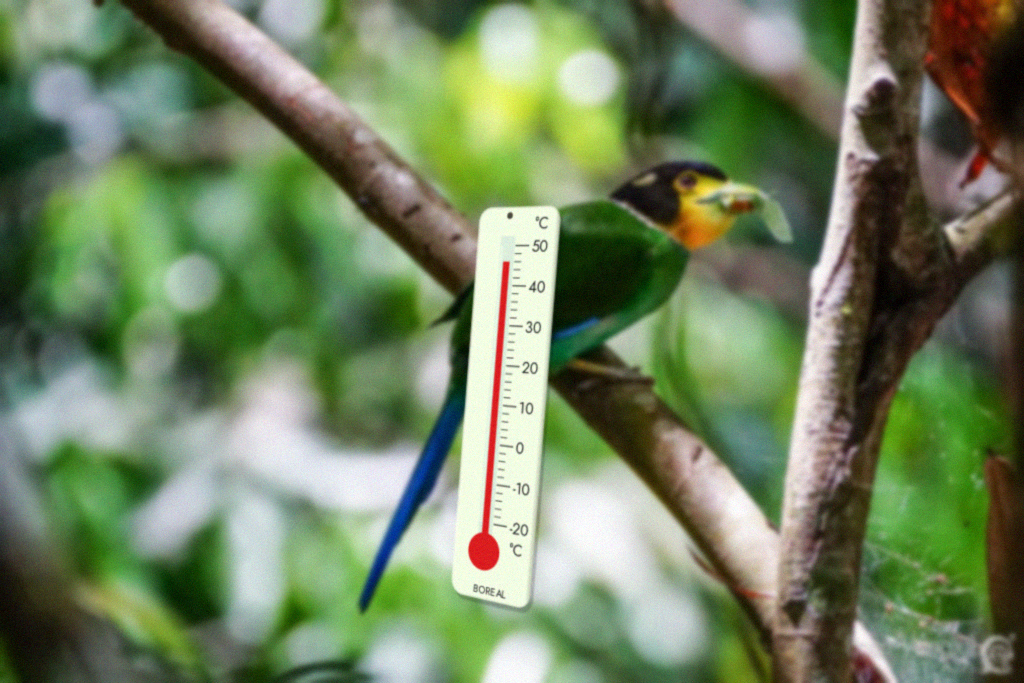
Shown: 46 °C
